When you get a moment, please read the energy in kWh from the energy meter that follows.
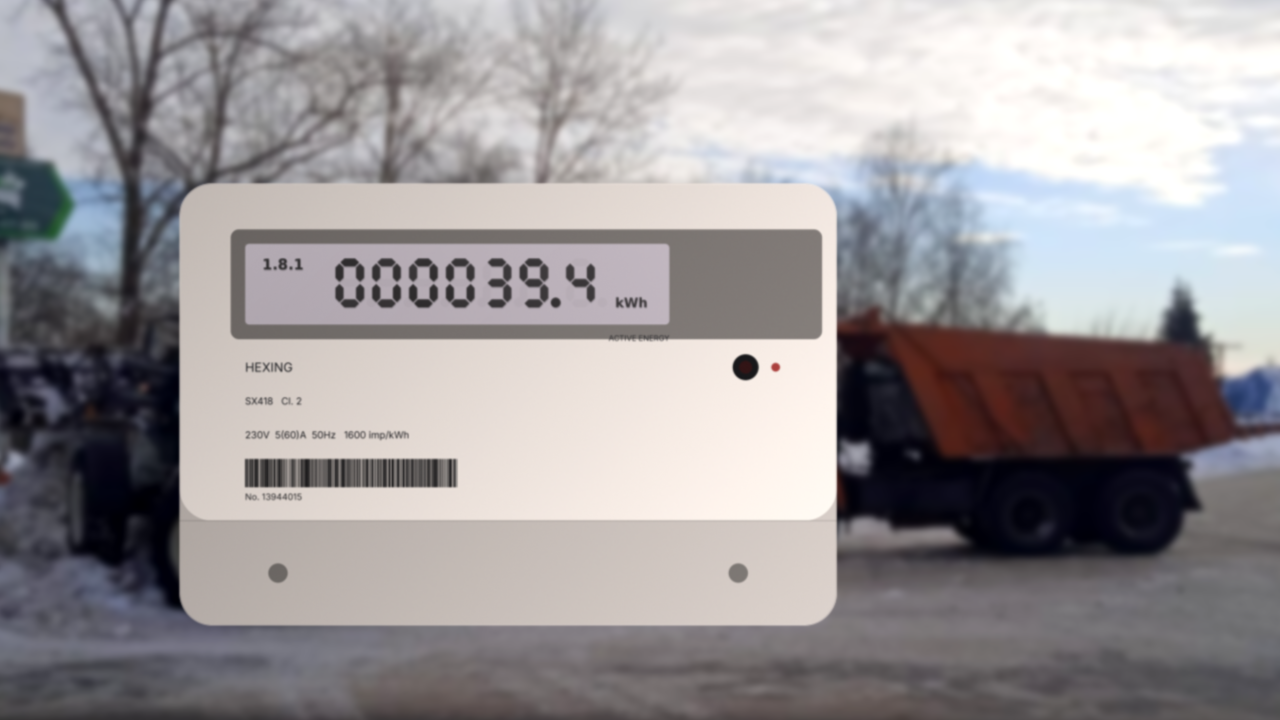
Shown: 39.4 kWh
